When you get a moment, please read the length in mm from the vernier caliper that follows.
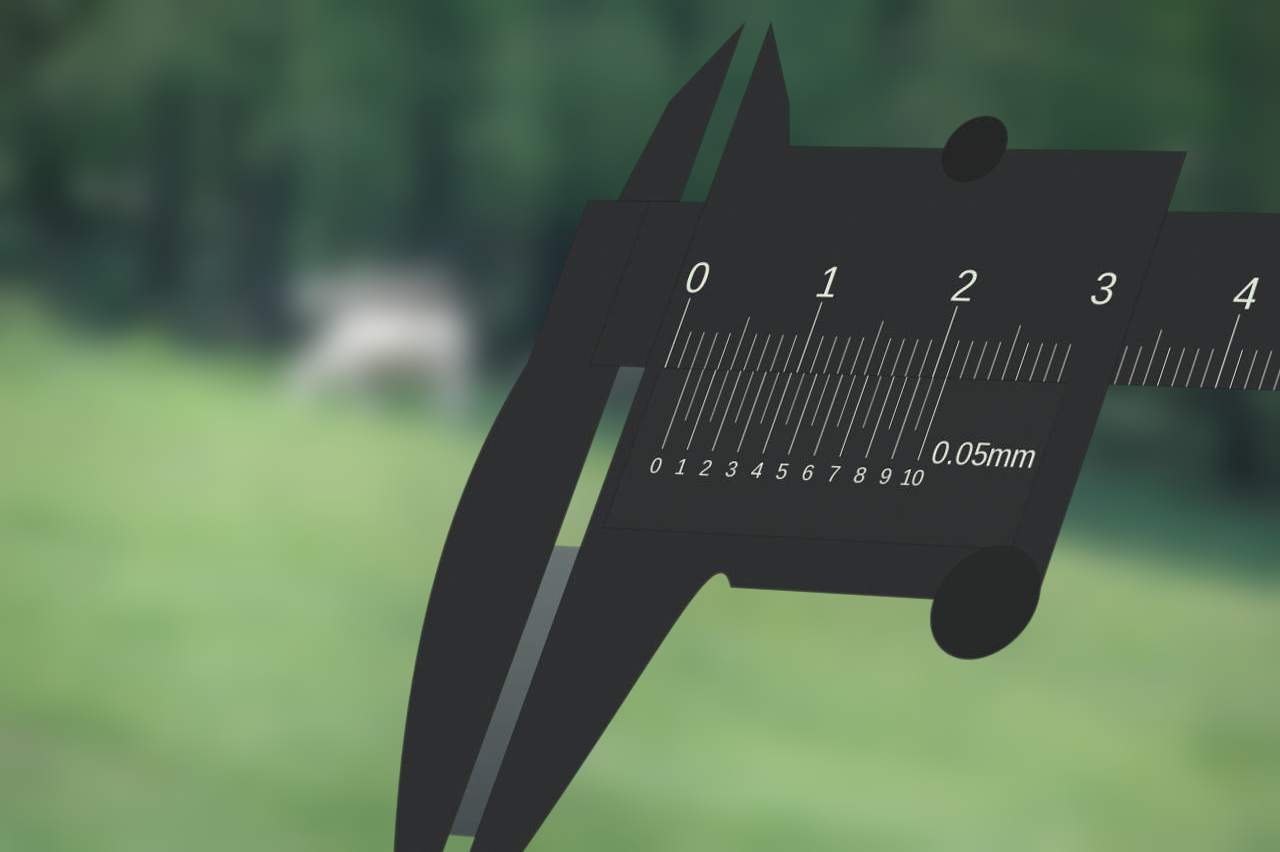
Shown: 2.0 mm
